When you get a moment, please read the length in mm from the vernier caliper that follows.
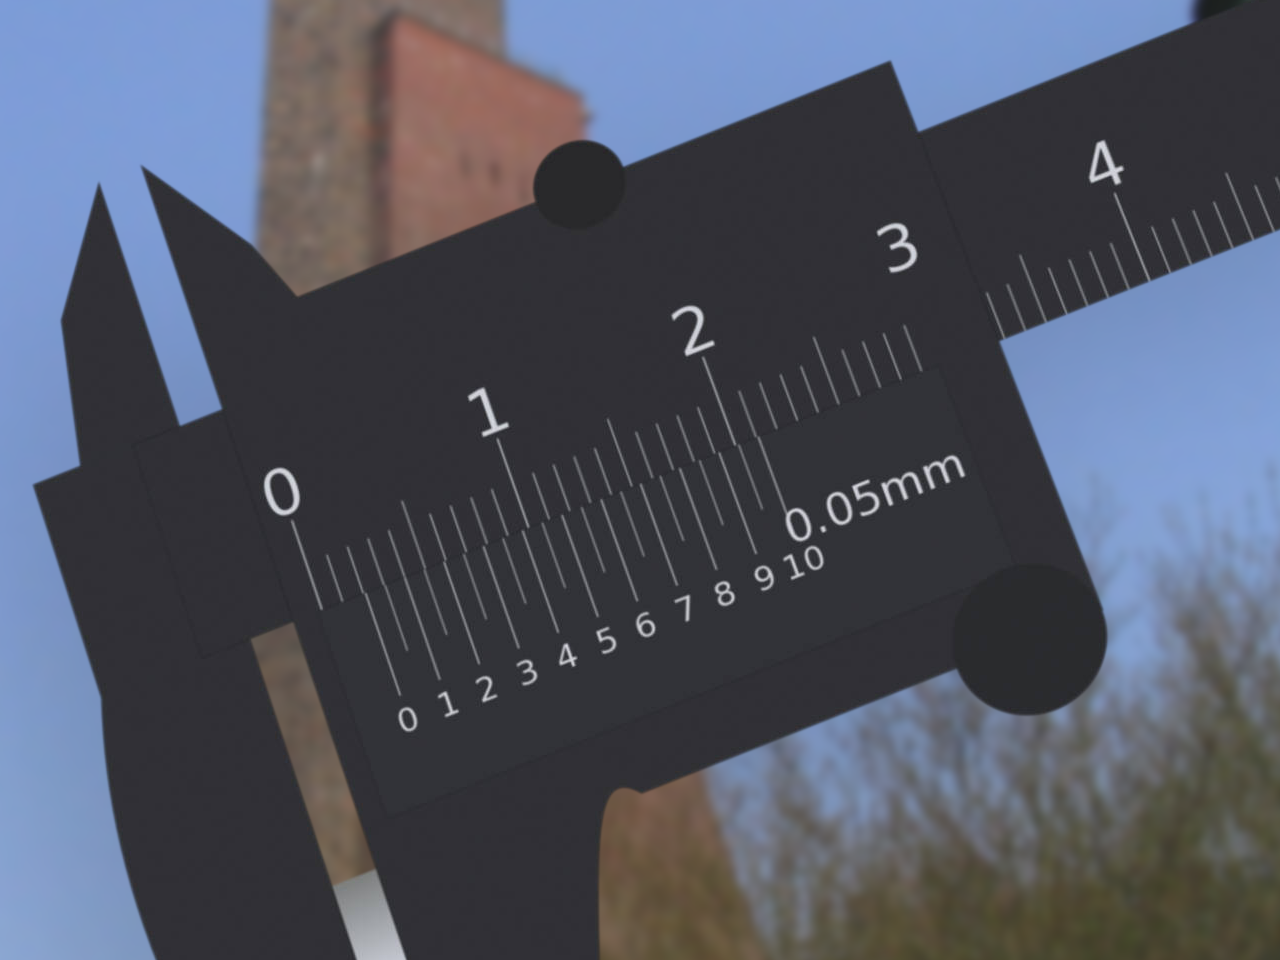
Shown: 2.1 mm
